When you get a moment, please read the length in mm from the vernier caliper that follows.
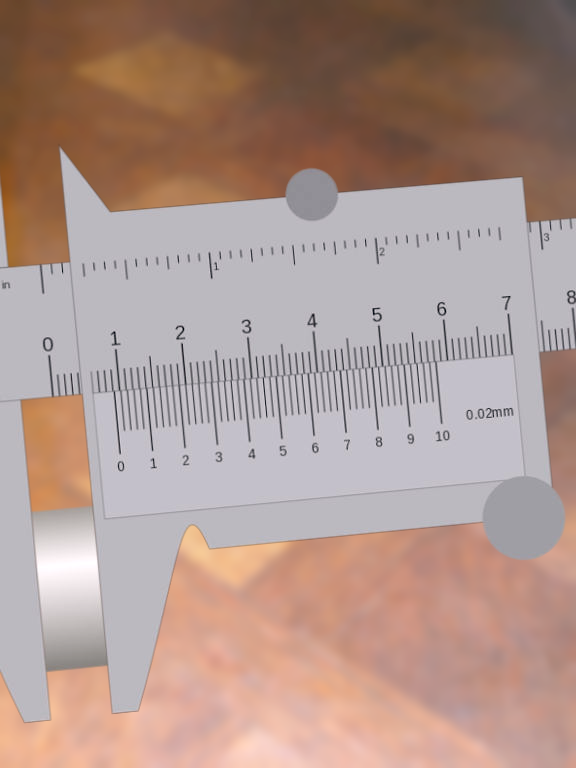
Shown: 9.2 mm
